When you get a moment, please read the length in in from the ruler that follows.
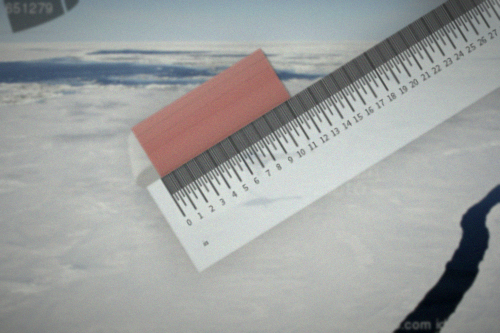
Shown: 11.5 in
